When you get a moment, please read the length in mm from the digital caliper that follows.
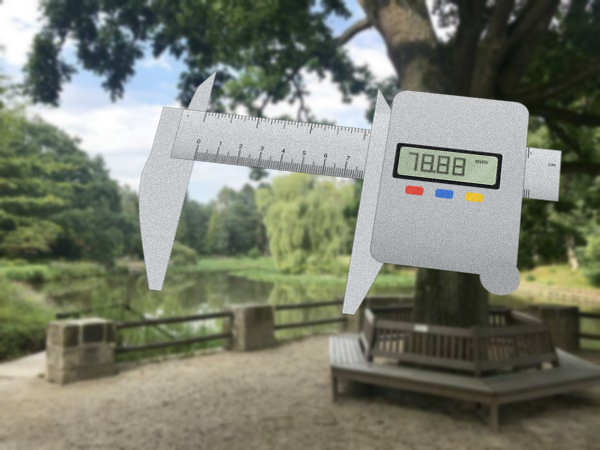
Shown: 78.88 mm
